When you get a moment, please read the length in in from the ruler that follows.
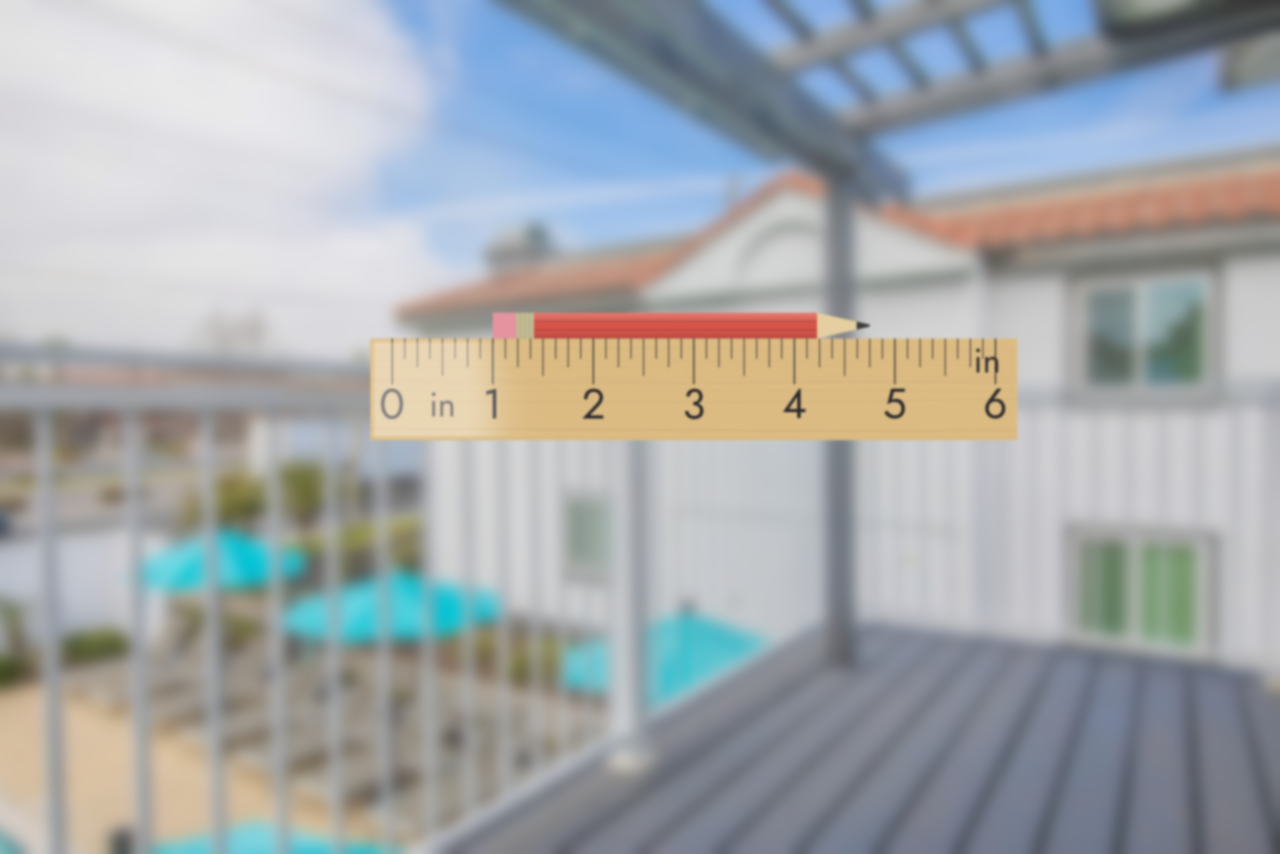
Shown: 3.75 in
